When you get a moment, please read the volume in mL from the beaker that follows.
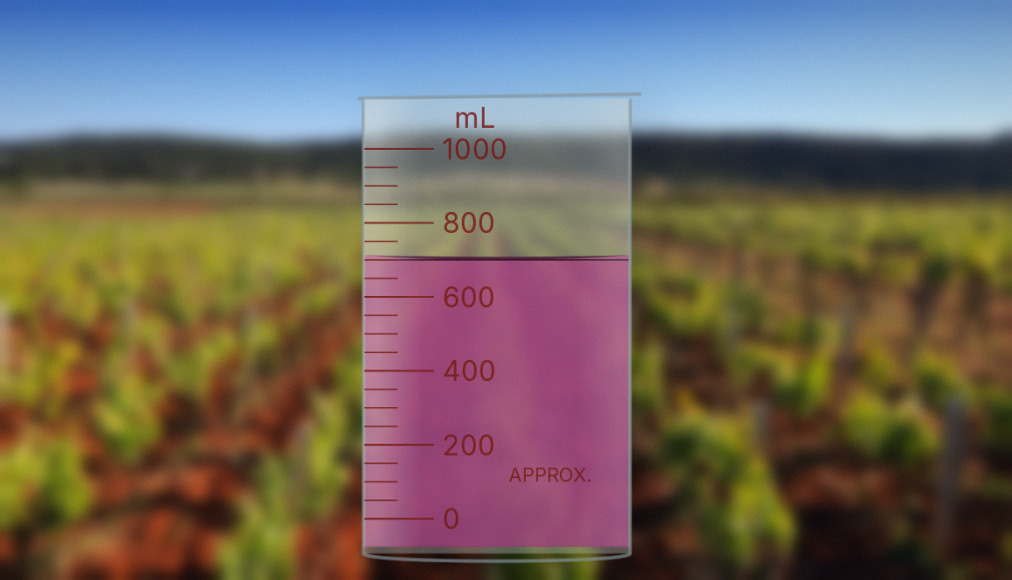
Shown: 700 mL
